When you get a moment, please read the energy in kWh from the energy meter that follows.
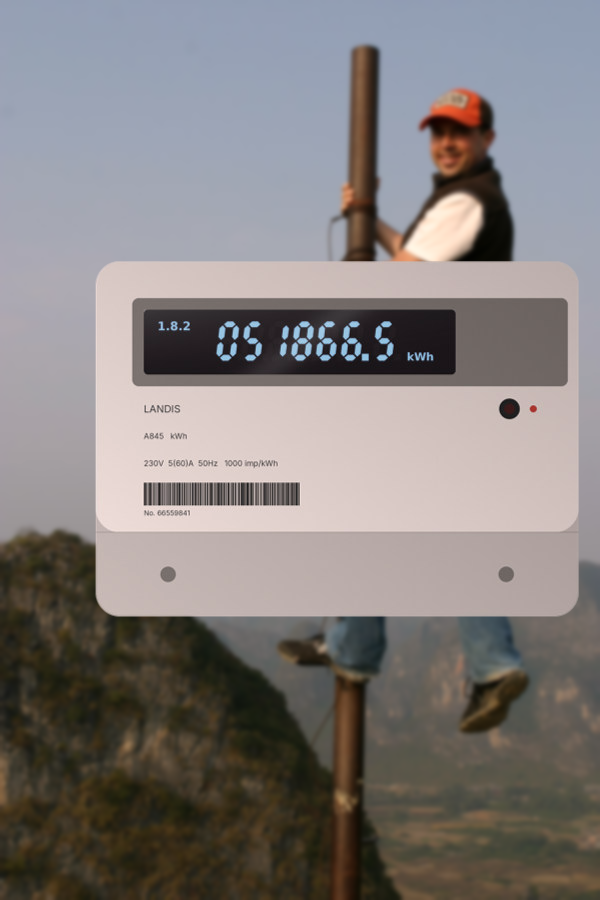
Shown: 51866.5 kWh
